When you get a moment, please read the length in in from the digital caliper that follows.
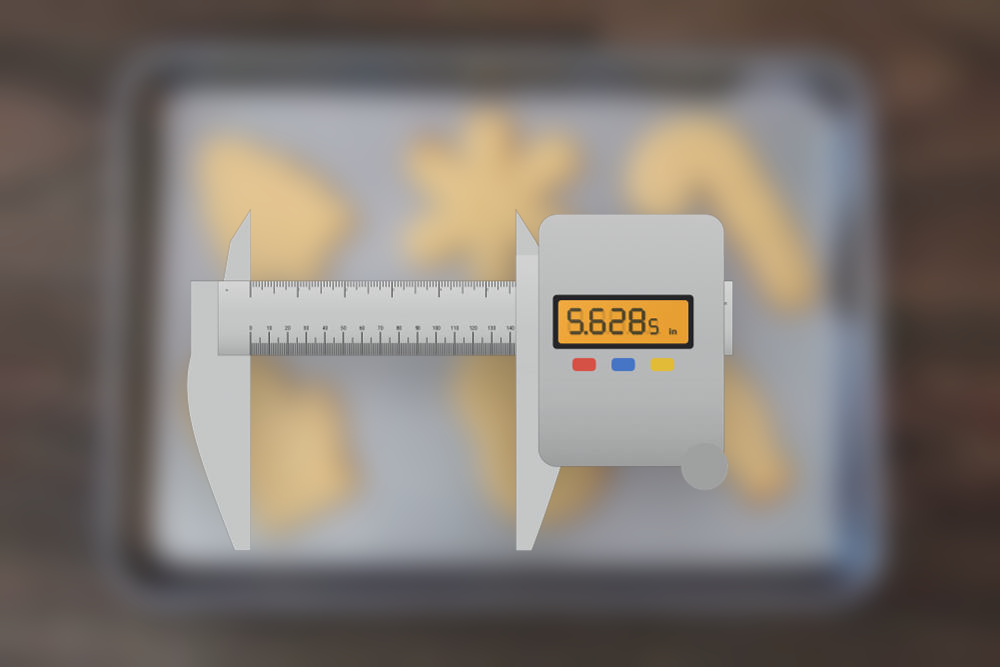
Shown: 5.6285 in
